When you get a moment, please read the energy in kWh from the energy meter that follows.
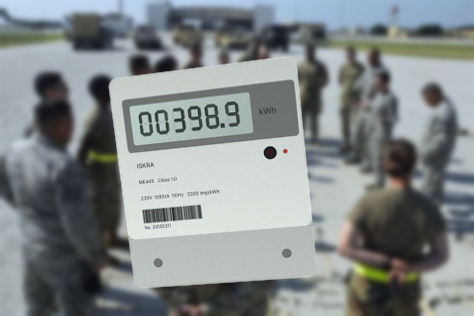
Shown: 398.9 kWh
